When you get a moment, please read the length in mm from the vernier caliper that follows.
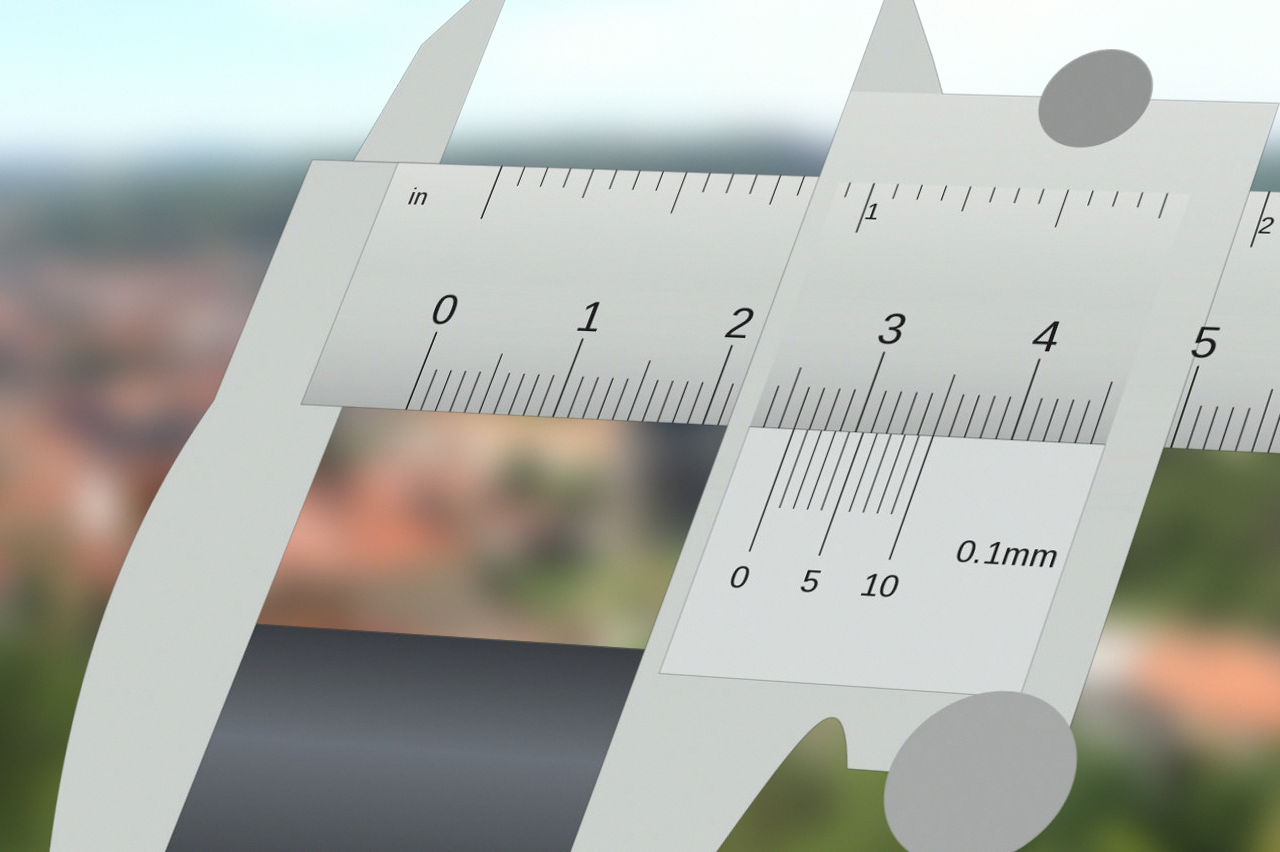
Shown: 26.0 mm
